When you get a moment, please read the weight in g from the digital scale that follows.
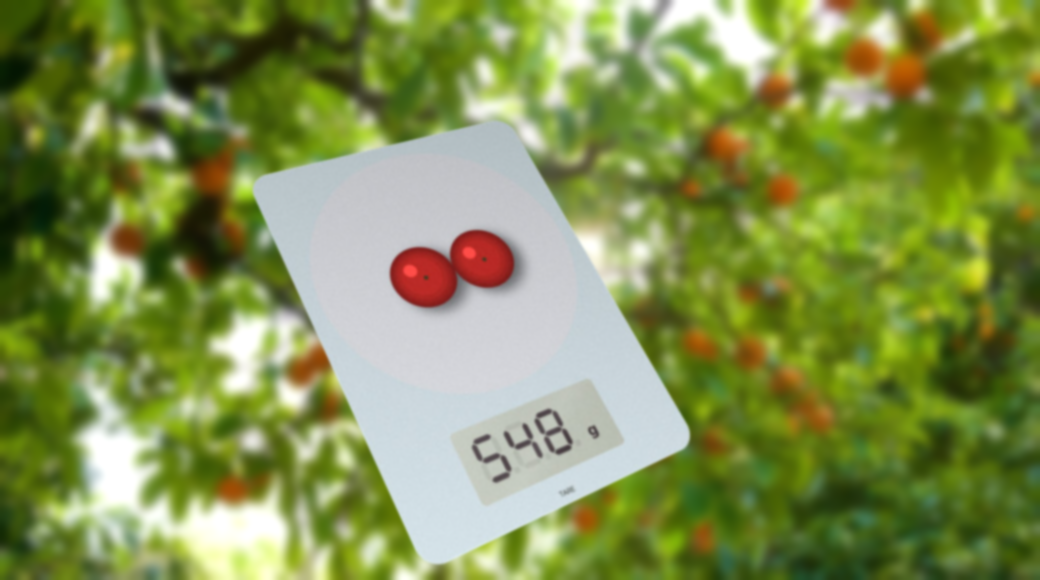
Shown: 548 g
